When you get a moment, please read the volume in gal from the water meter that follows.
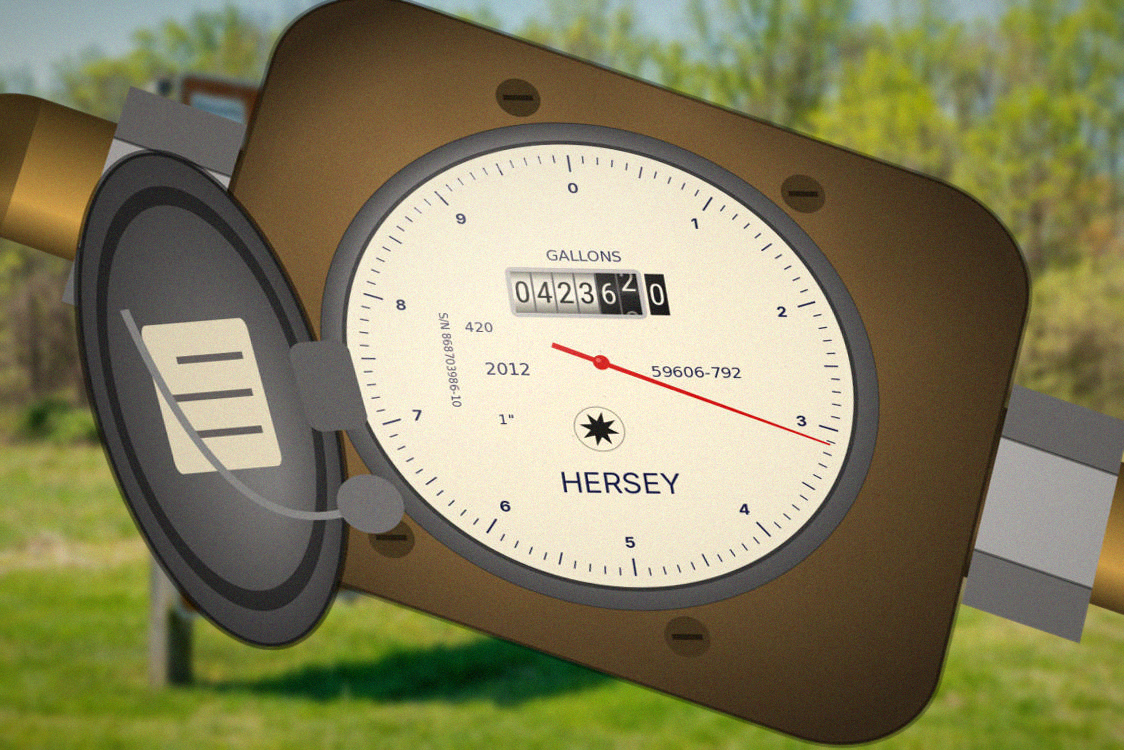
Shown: 423623.1 gal
